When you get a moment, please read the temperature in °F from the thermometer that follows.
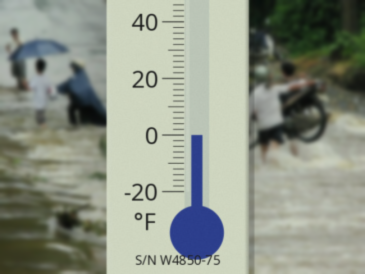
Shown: 0 °F
